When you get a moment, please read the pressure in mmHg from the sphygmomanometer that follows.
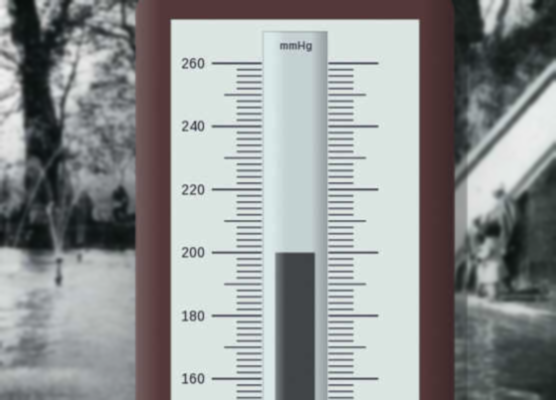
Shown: 200 mmHg
